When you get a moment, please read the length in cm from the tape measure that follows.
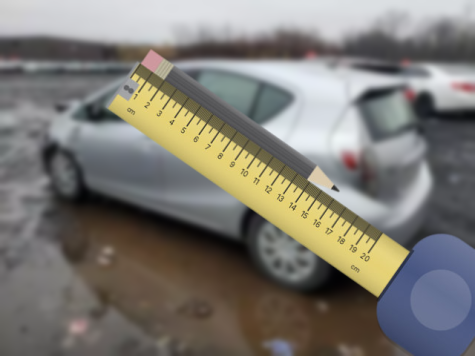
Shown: 16 cm
